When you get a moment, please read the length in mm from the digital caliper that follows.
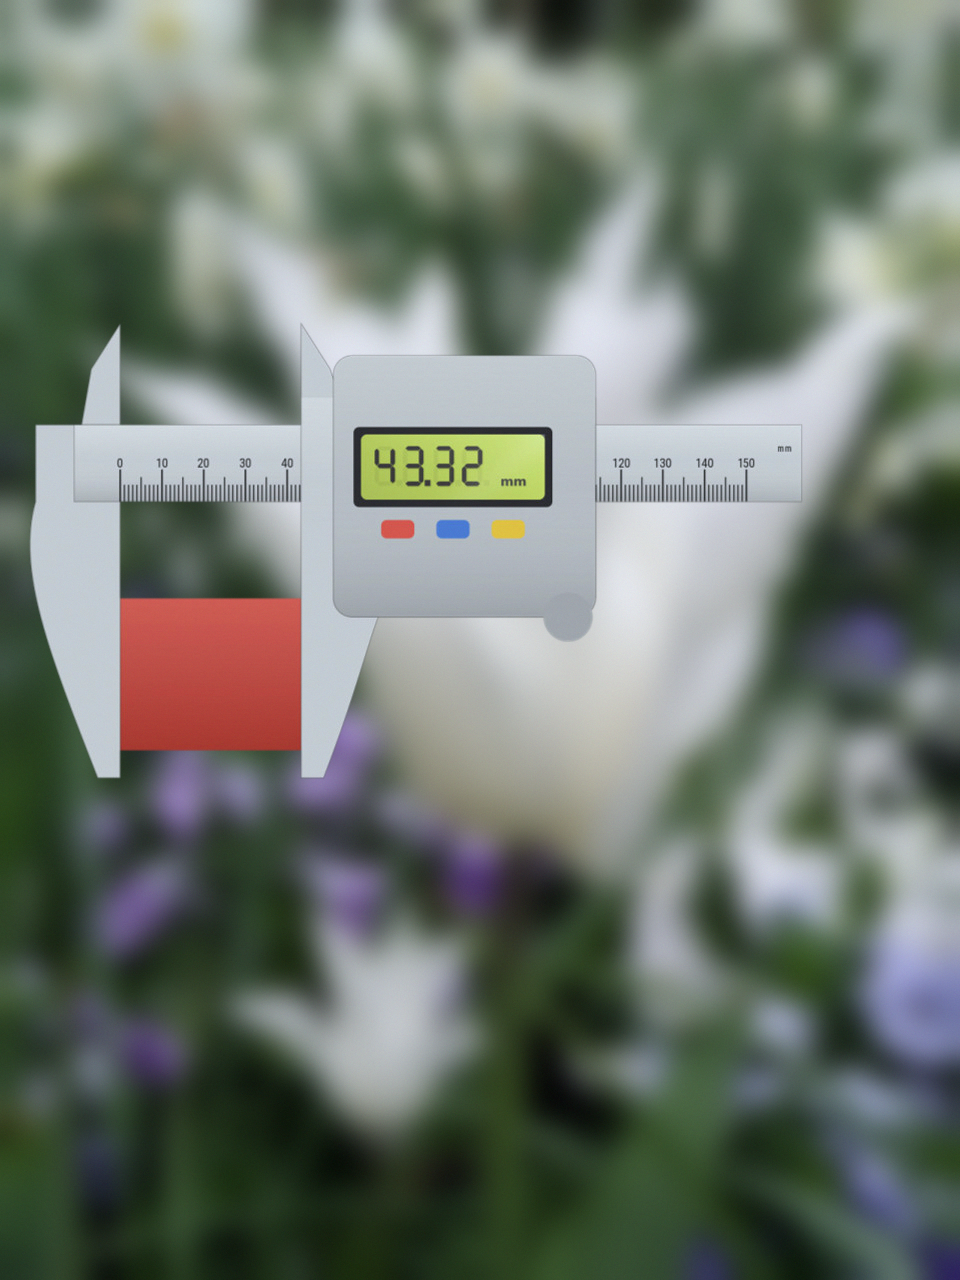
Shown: 43.32 mm
